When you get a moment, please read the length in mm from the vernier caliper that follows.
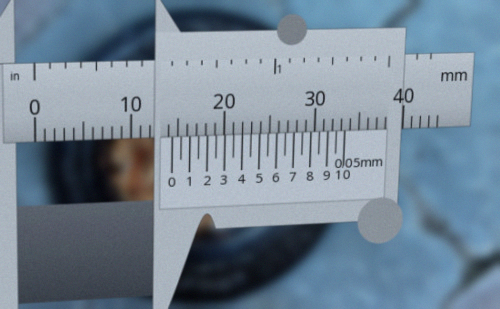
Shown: 14.4 mm
